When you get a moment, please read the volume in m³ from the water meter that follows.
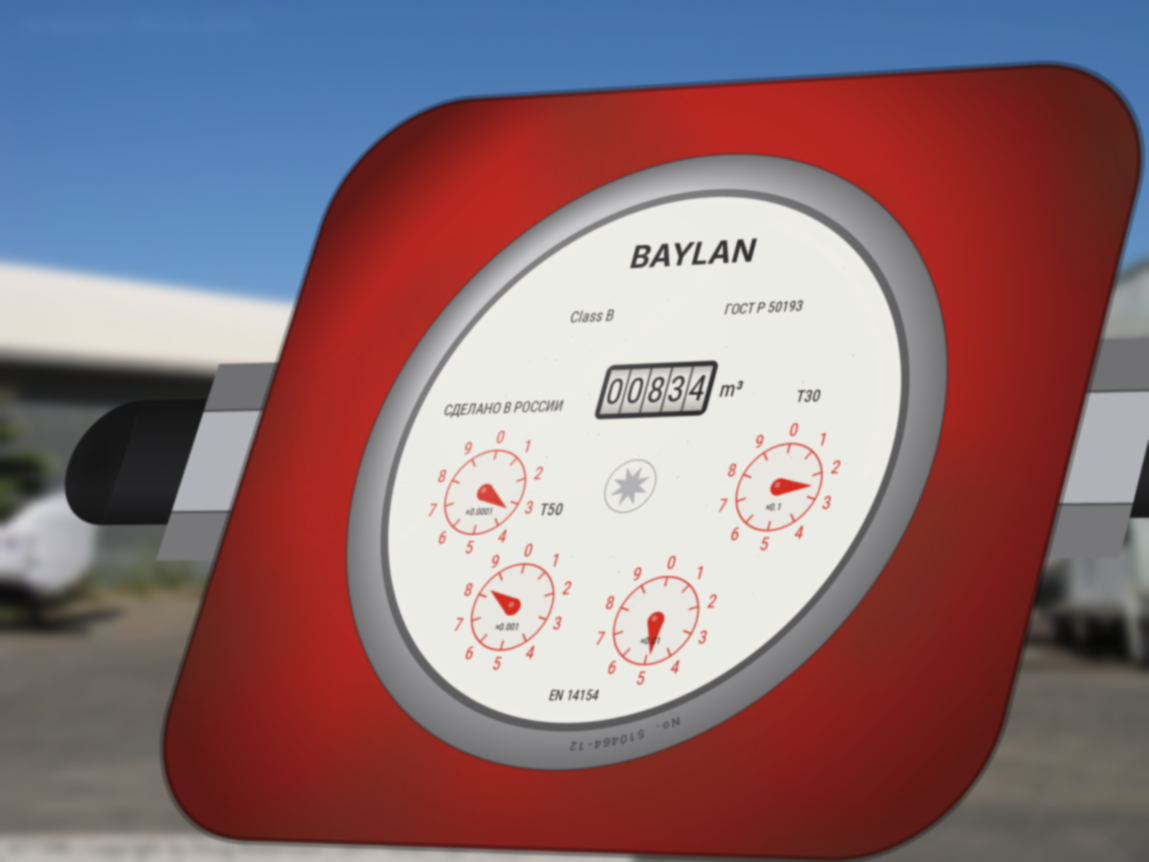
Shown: 834.2483 m³
